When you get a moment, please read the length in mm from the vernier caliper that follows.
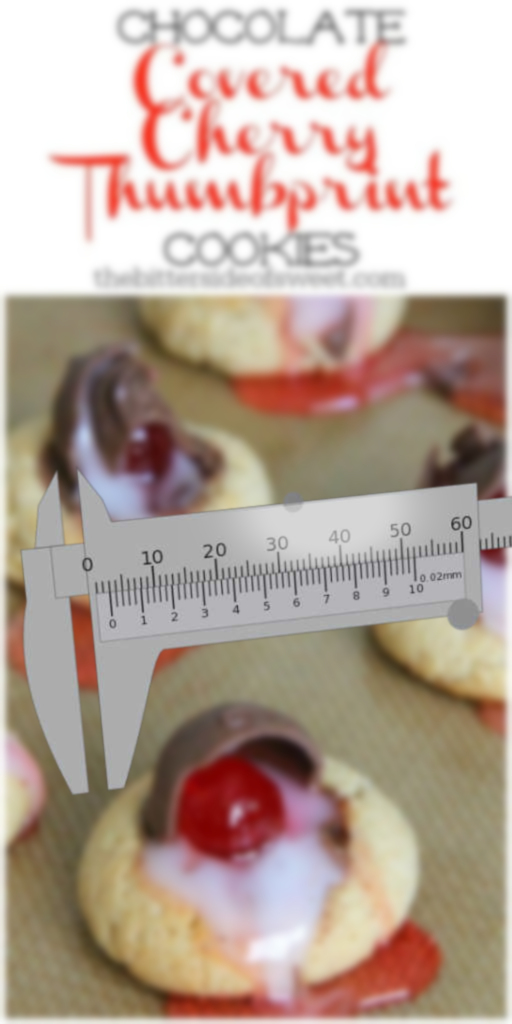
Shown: 3.0 mm
